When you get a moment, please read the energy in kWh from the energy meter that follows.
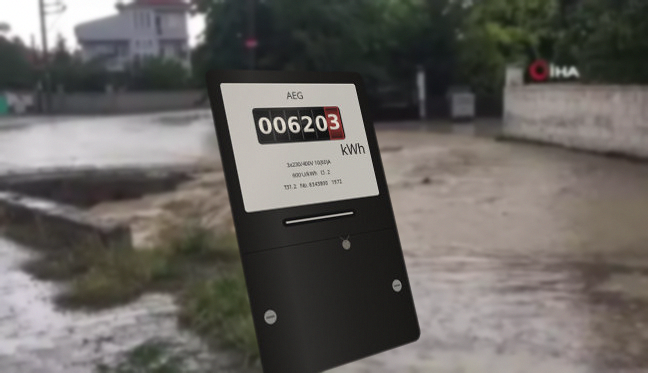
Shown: 620.3 kWh
